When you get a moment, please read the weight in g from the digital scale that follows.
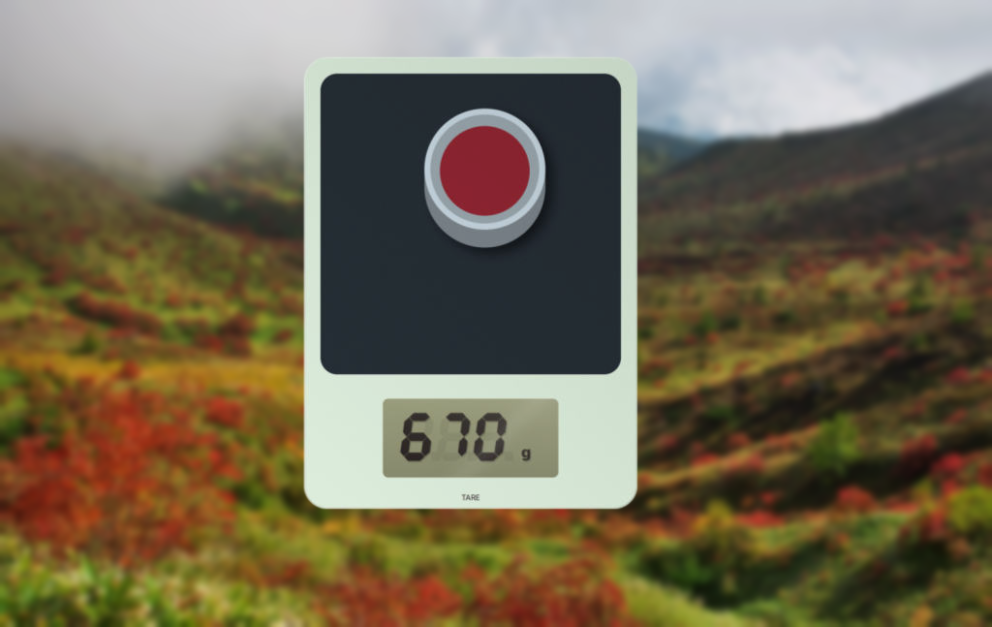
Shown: 670 g
